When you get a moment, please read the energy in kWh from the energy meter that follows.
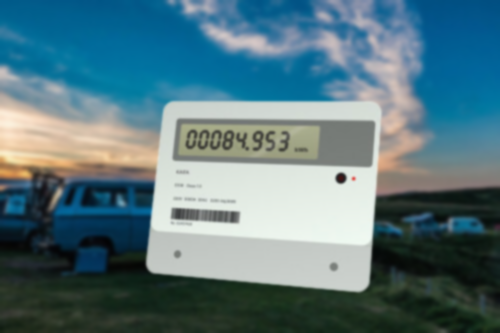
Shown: 84.953 kWh
